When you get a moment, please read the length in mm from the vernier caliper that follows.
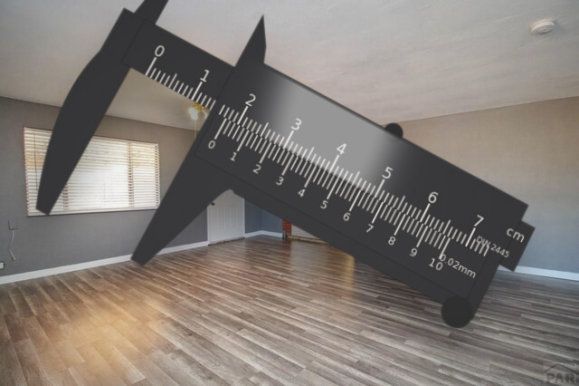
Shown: 17.5 mm
